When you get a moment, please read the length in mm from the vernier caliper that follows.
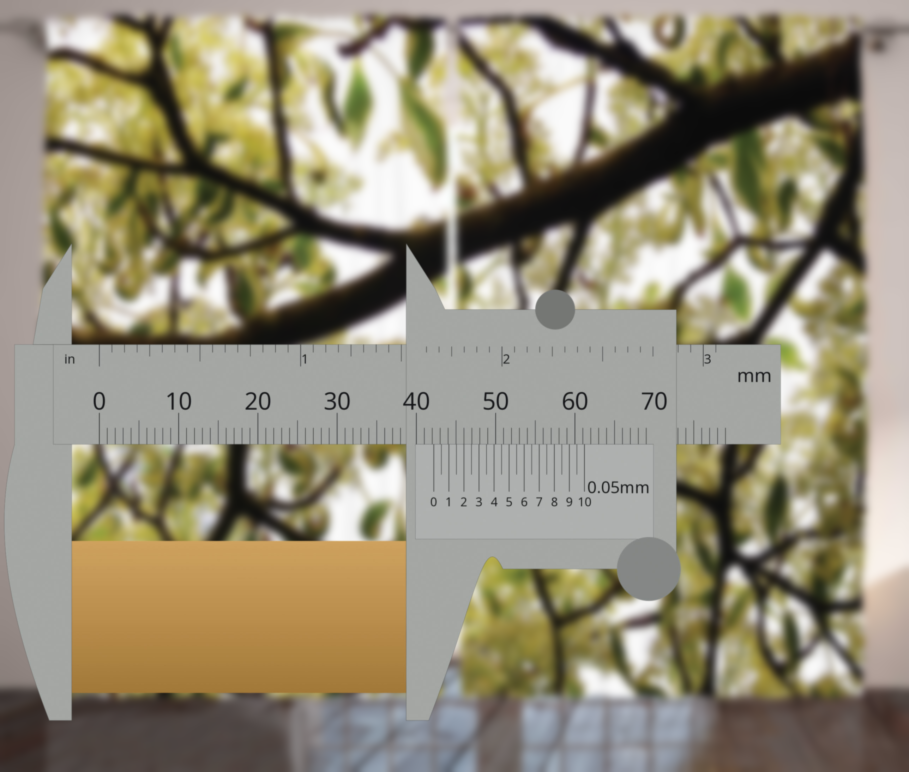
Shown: 42.2 mm
